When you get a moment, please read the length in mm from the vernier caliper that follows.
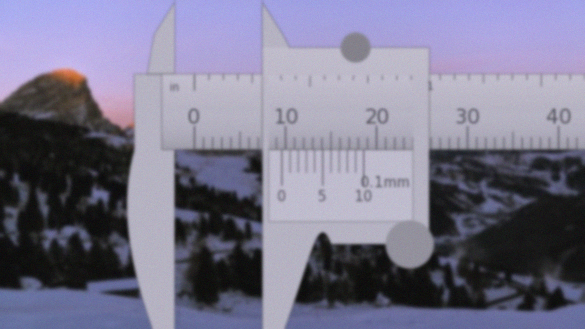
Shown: 9.6 mm
